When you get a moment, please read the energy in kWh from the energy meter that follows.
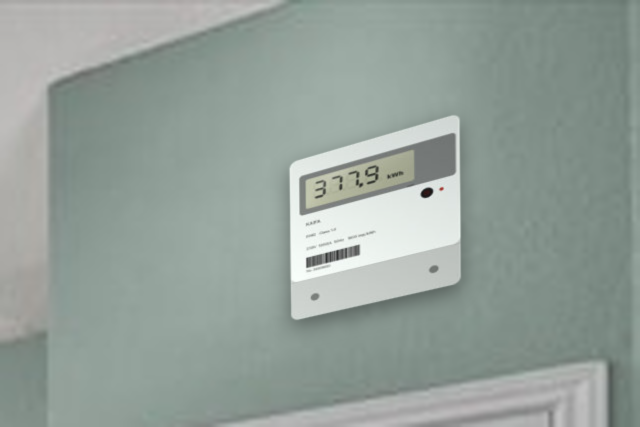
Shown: 377.9 kWh
